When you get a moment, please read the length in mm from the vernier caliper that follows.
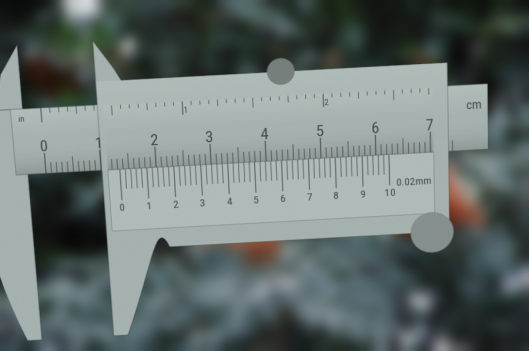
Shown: 13.4 mm
